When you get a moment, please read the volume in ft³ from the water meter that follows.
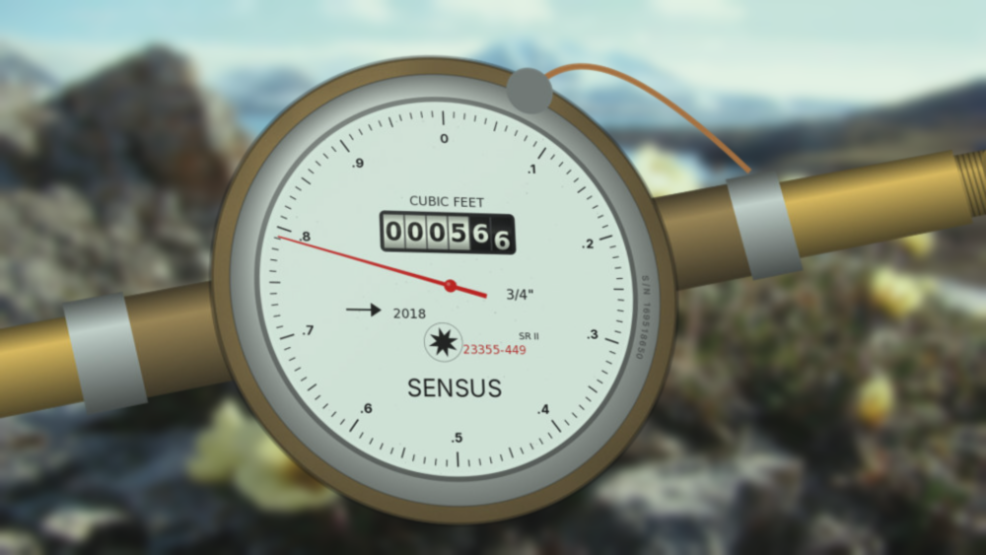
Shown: 565.79 ft³
